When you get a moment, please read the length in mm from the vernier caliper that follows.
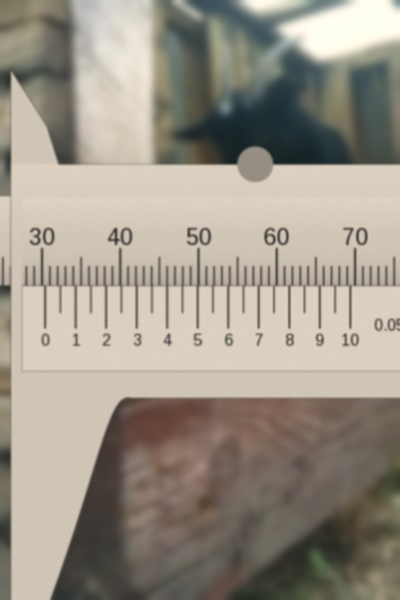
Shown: 30.4 mm
